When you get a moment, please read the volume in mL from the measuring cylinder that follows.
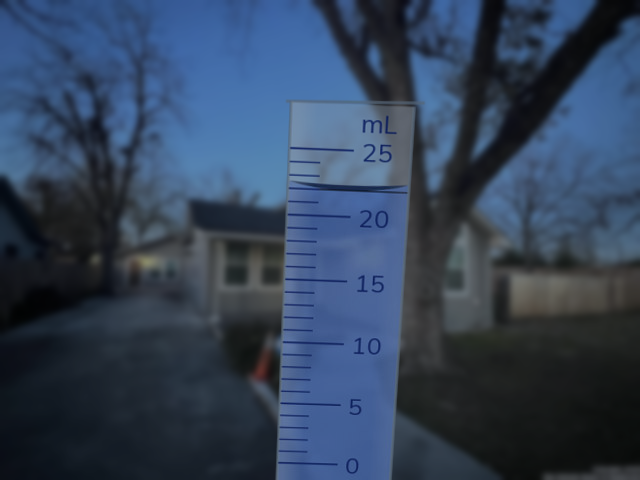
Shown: 22 mL
